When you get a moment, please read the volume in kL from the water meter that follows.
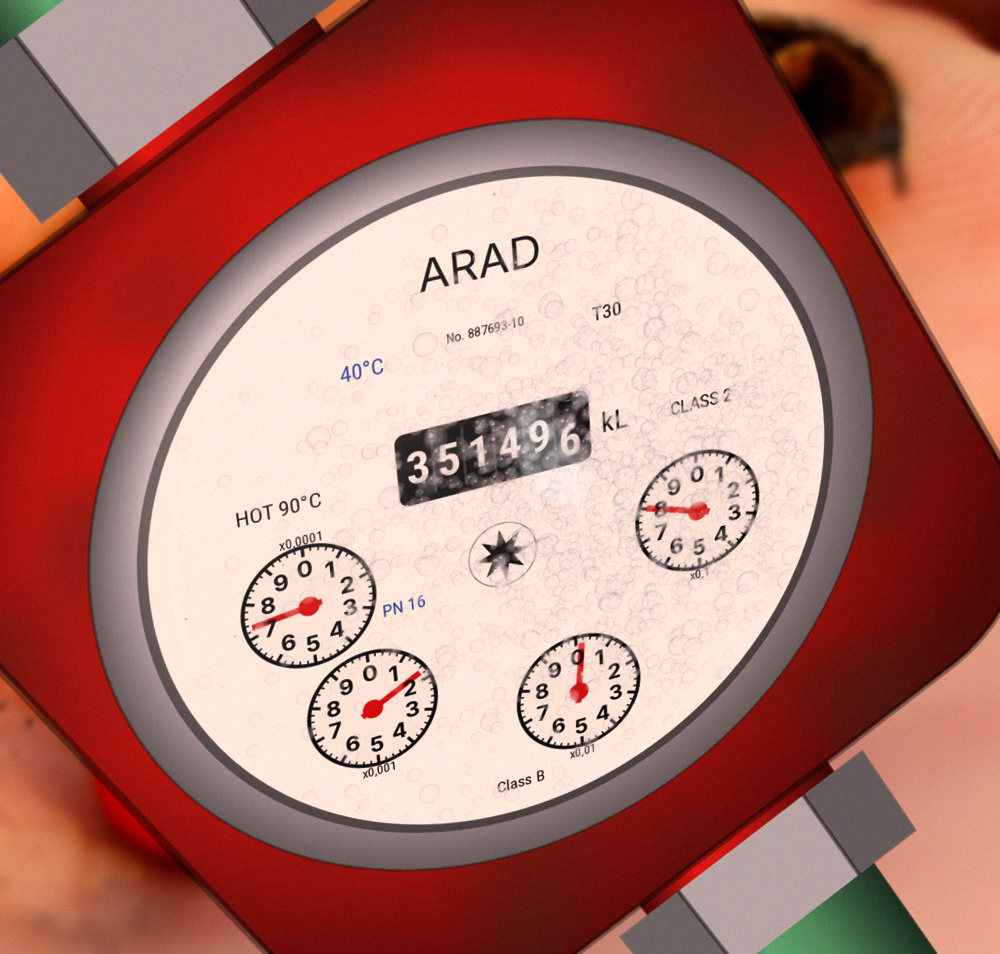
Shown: 351495.8017 kL
